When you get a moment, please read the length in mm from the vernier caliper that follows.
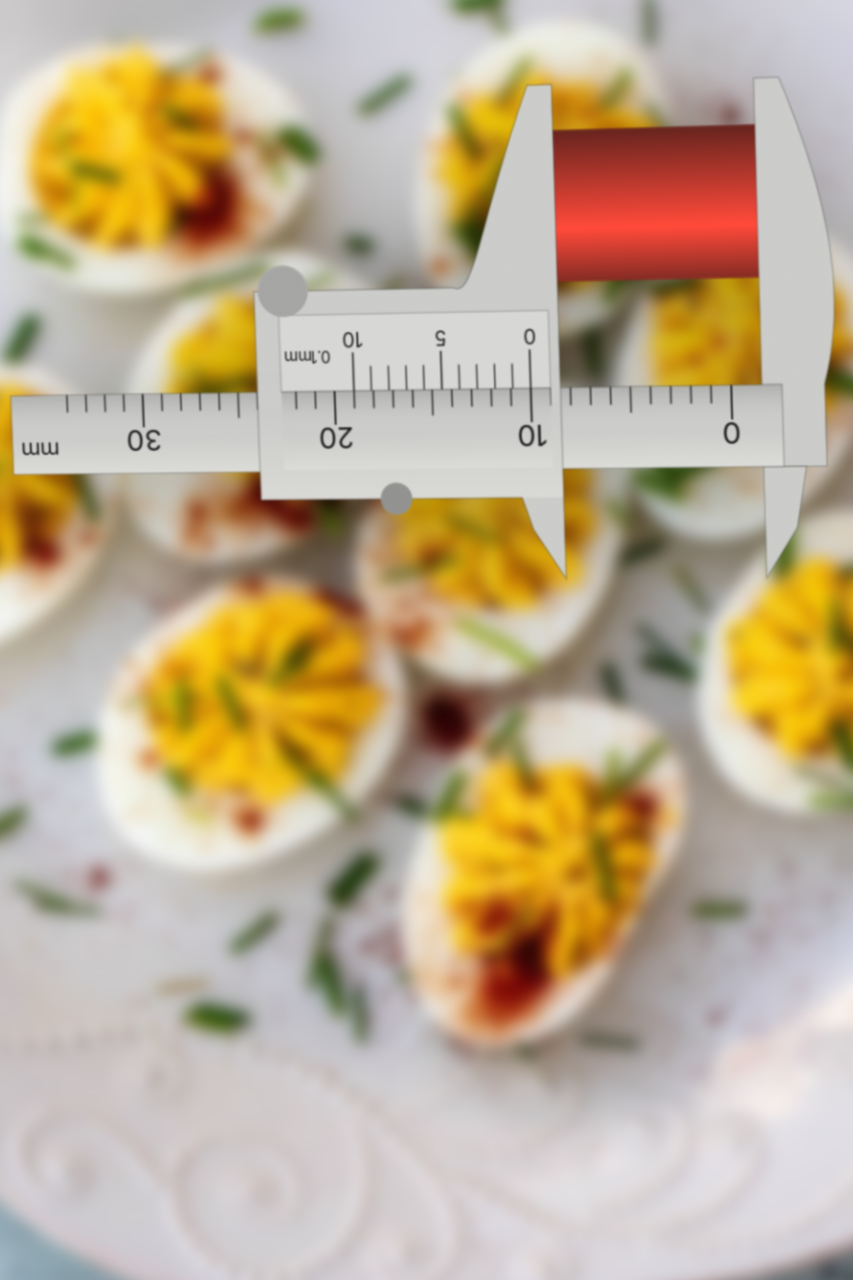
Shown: 10.0 mm
